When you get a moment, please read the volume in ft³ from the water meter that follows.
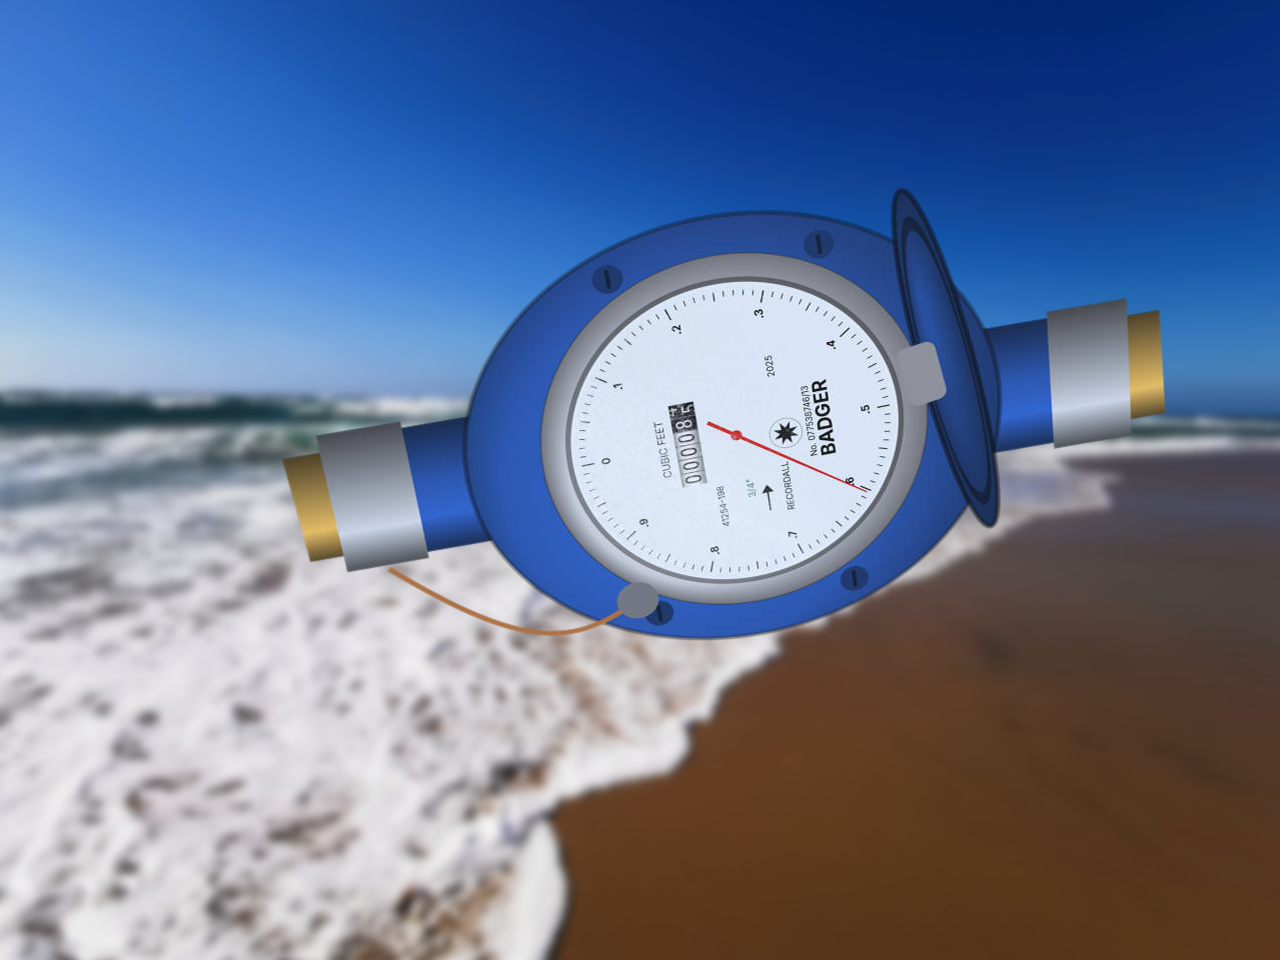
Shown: 84.60 ft³
